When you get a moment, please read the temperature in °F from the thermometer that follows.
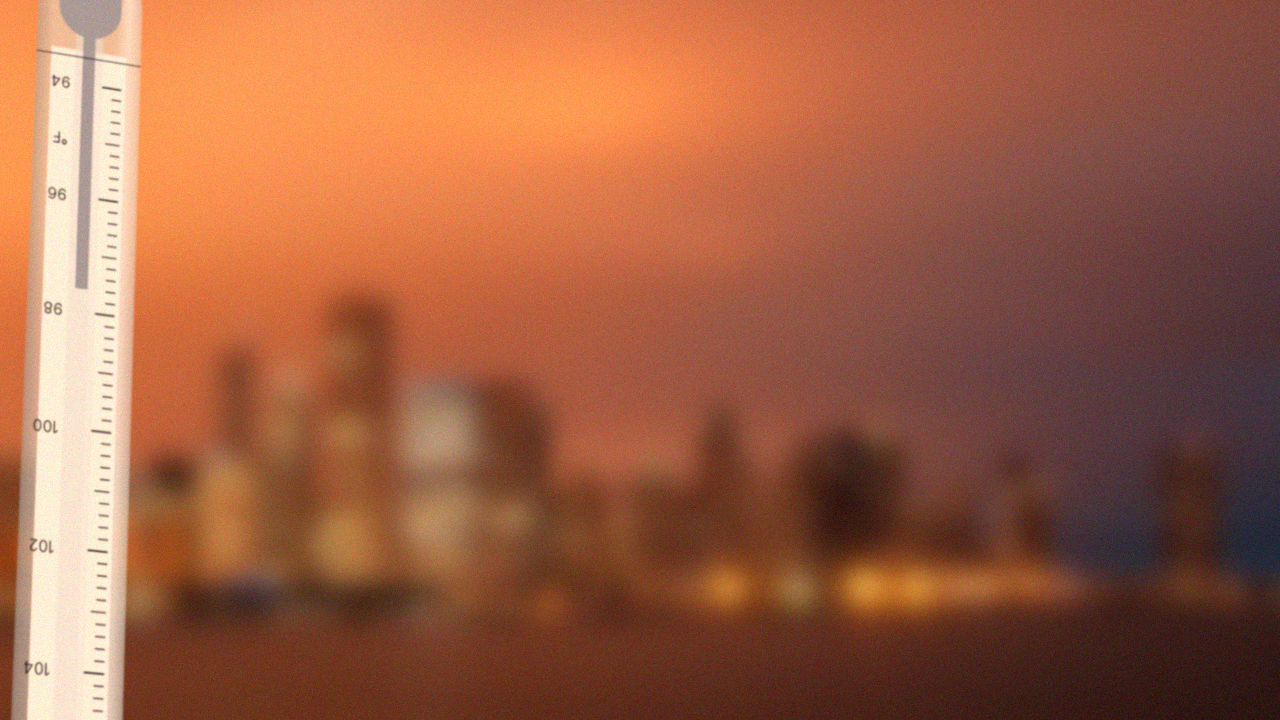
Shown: 97.6 °F
